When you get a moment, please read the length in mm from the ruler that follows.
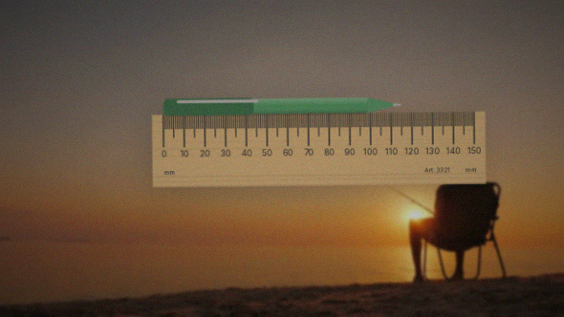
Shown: 115 mm
